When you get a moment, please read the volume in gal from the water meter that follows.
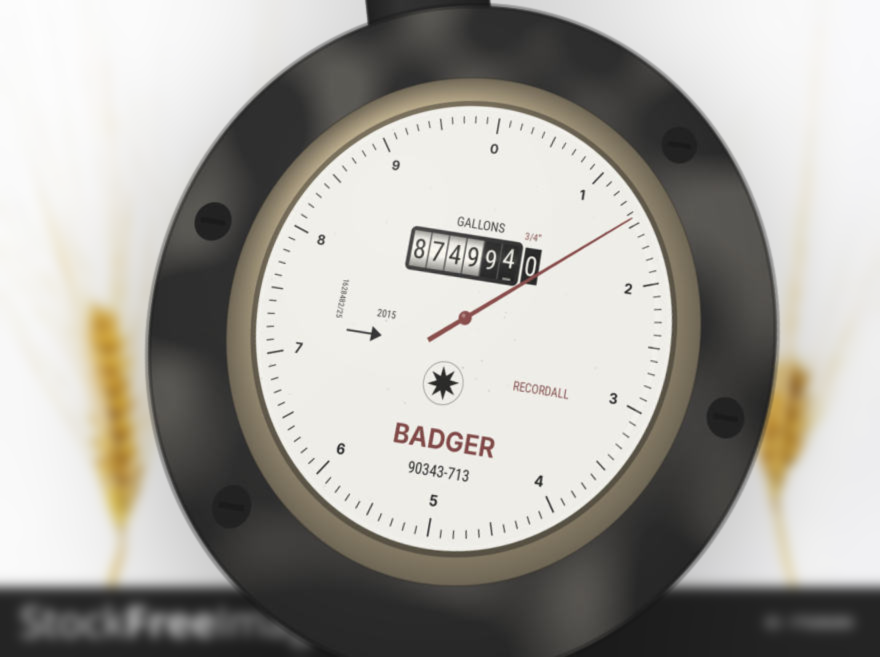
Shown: 8749941.4 gal
